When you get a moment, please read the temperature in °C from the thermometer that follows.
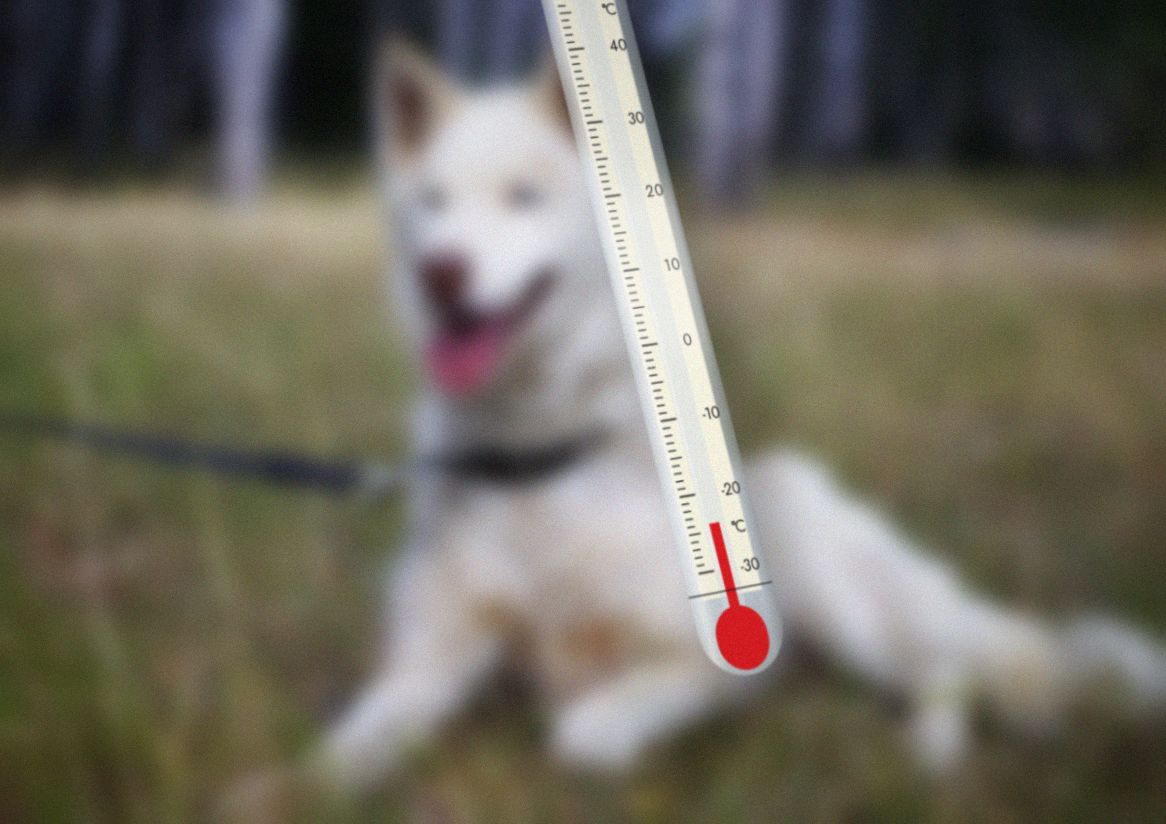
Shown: -24 °C
